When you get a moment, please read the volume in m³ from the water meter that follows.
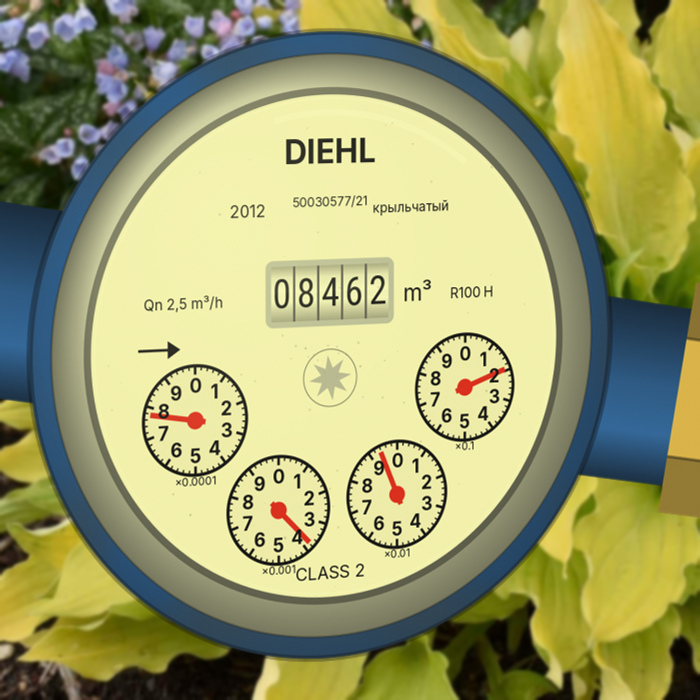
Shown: 8462.1937 m³
